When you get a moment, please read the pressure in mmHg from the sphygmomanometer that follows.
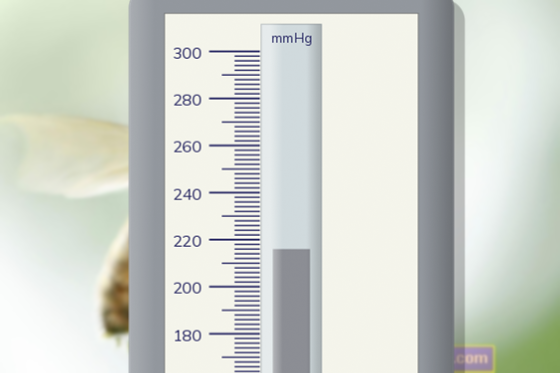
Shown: 216 mmHg
